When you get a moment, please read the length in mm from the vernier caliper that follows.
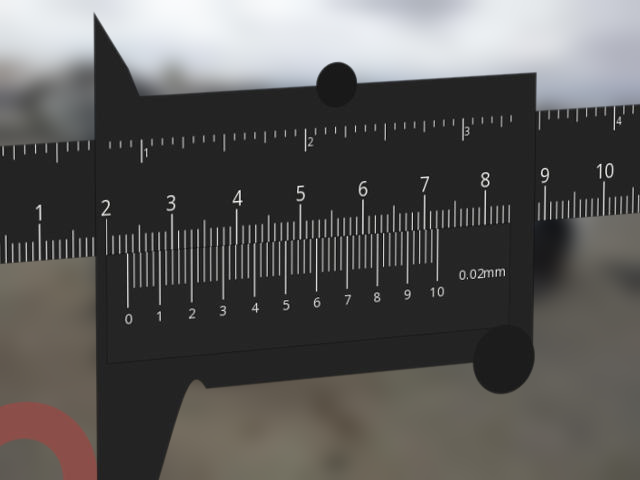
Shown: 23.2 mm
